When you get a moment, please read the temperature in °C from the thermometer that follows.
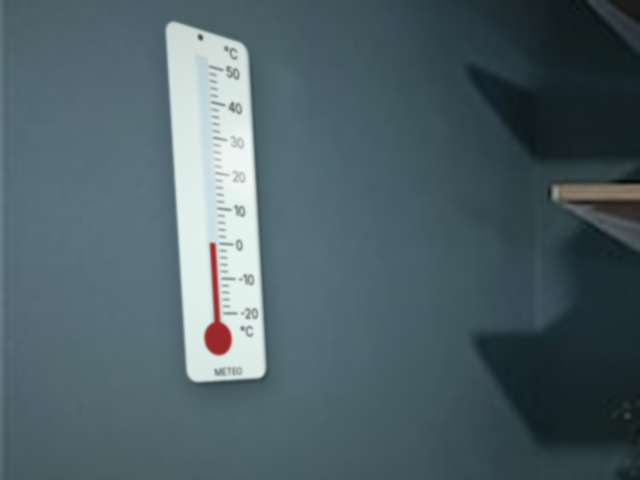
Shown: 0 °C
